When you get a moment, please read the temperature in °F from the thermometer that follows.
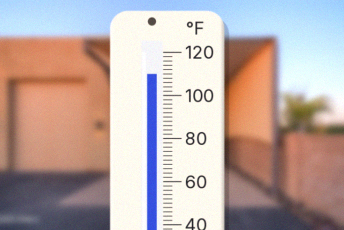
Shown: 110 °F
